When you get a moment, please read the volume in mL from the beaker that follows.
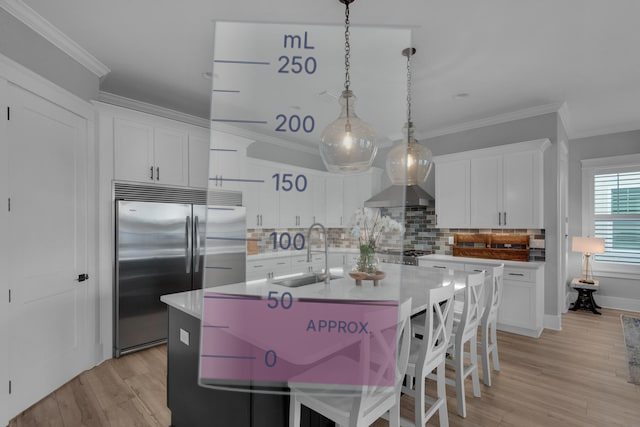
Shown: 50 mL
